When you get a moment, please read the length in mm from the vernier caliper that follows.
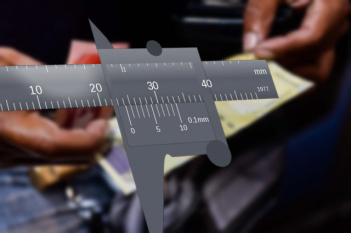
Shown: 24.2 mm
